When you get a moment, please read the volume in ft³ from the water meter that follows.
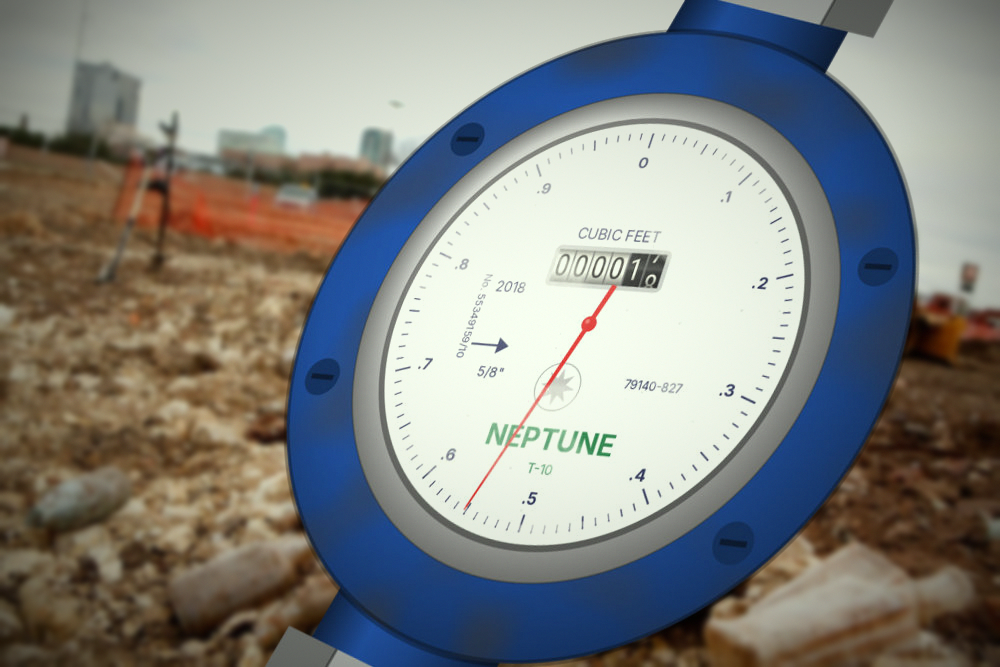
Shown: 17.55 ft³
